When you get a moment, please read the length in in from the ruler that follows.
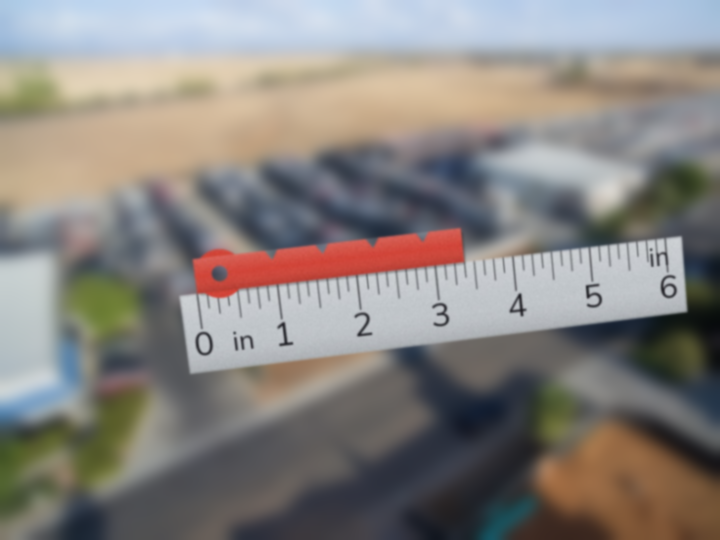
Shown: 3.375 in
